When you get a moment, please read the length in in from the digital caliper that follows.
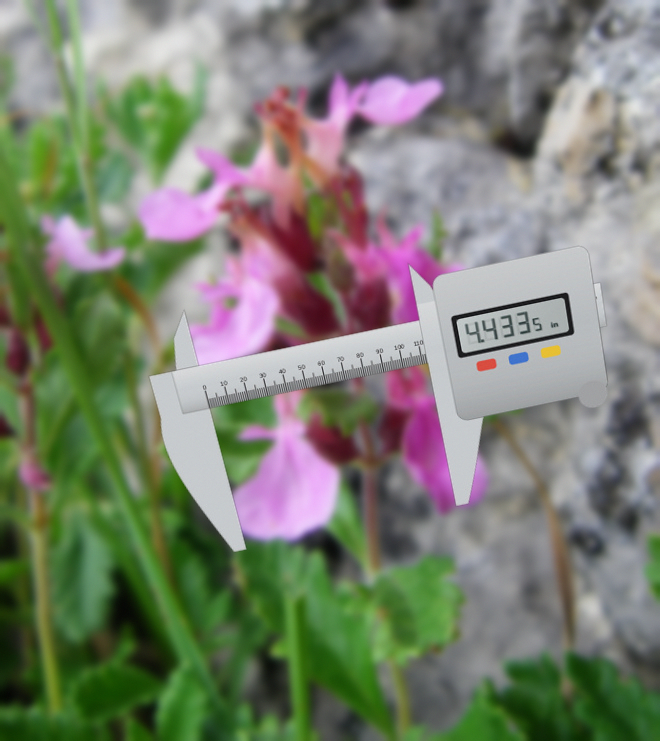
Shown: 4.4335 in
